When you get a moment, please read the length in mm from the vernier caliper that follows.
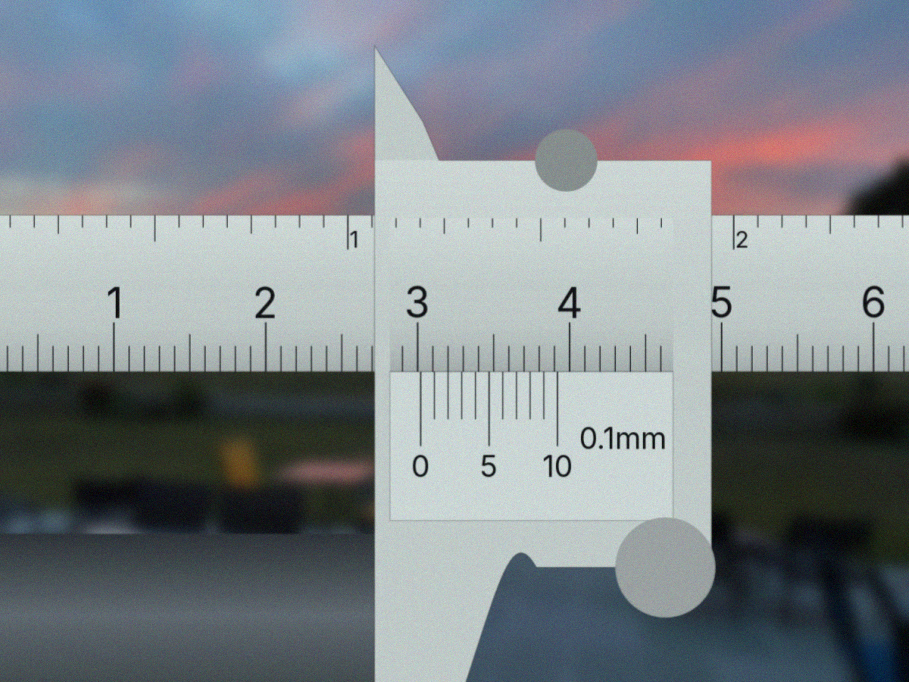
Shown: 30.2 mm
